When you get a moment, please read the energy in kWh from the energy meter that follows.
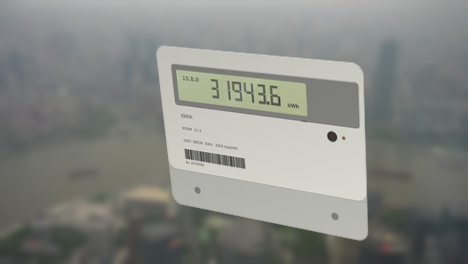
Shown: 31943.6 kWh
